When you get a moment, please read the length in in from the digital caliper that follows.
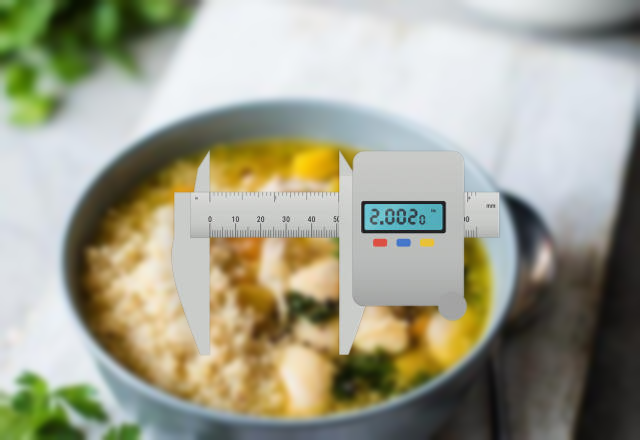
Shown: 2.0020 in
